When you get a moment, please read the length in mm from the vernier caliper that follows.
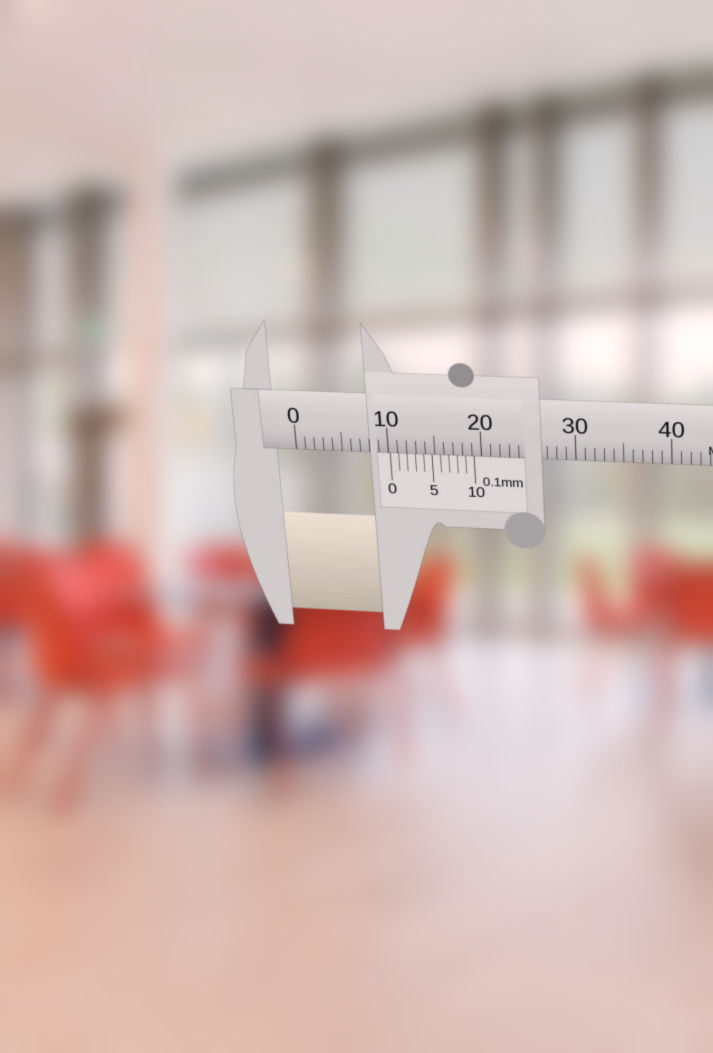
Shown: 10.2 mm
